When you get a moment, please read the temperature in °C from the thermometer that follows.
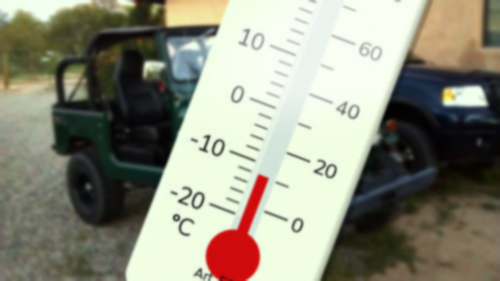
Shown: -12 °C
